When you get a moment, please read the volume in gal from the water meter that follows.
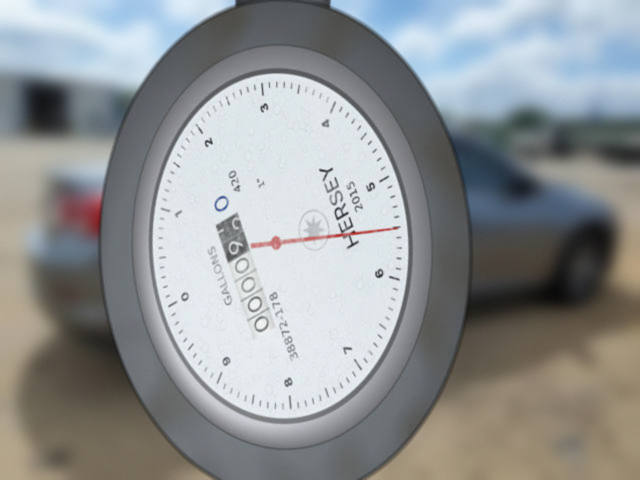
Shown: 915.5 gal
